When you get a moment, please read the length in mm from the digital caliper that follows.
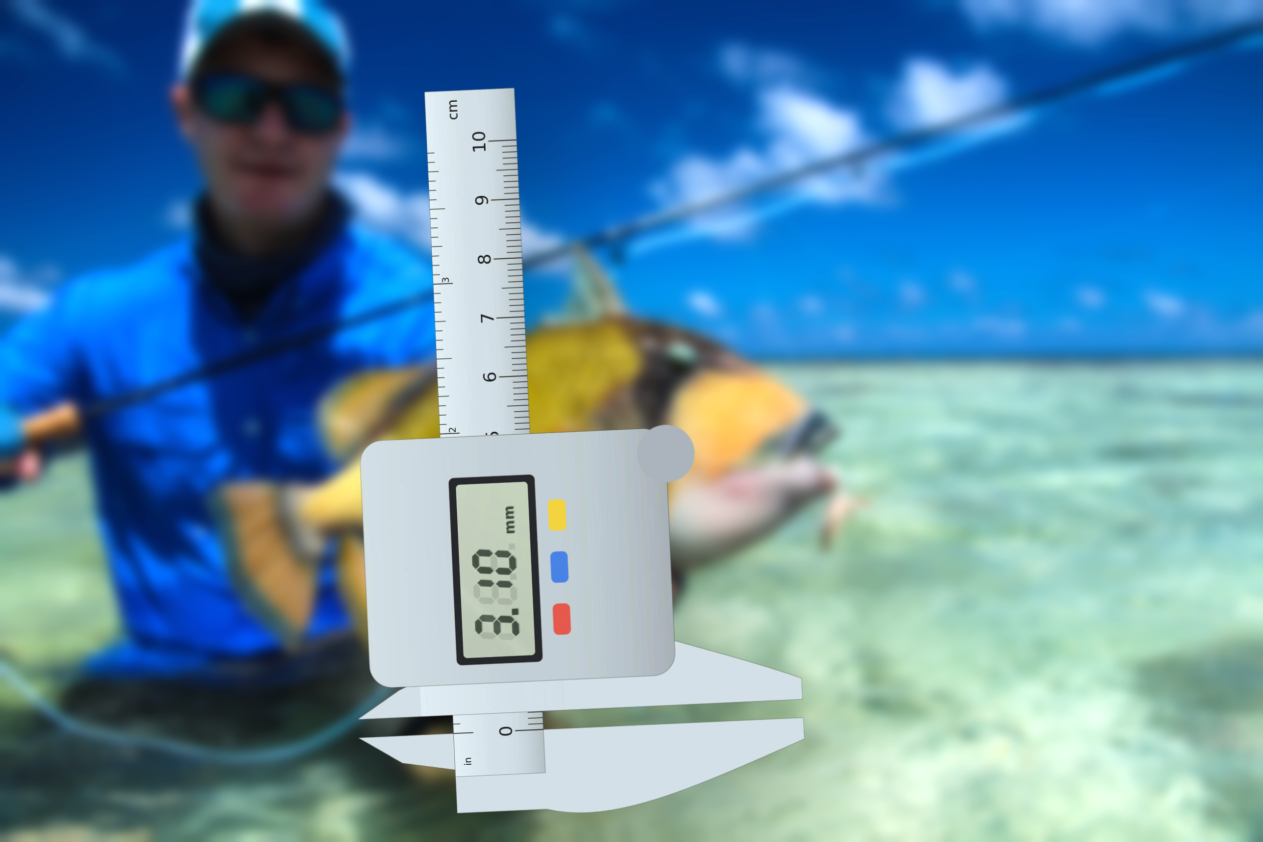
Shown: 3.10 mm
